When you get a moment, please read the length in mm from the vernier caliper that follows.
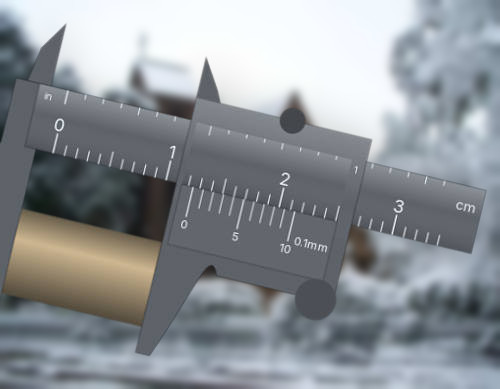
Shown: 12.4 mm
